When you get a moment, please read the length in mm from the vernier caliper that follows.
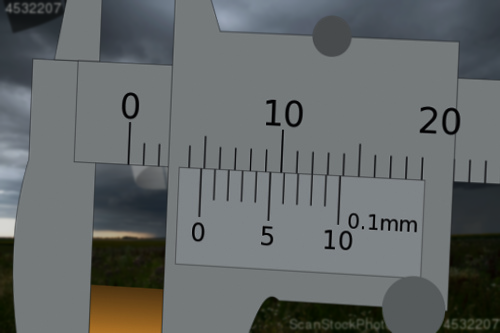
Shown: 4.8 mm
